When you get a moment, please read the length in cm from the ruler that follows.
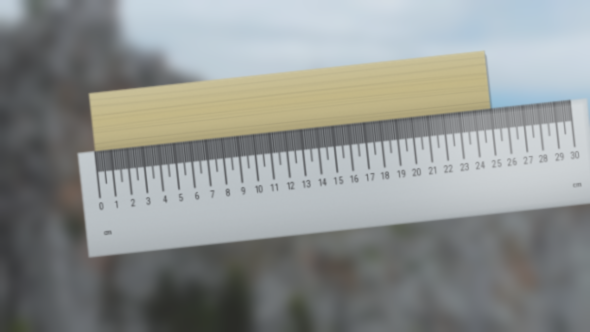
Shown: 25 cm
